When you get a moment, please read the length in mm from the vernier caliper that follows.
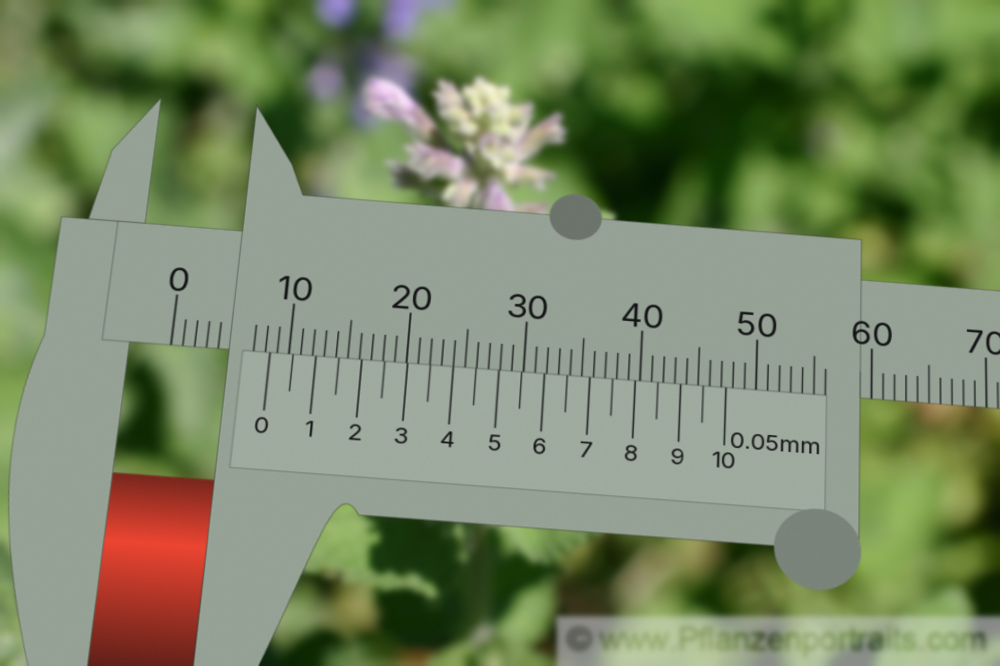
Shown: 8.4 mm
